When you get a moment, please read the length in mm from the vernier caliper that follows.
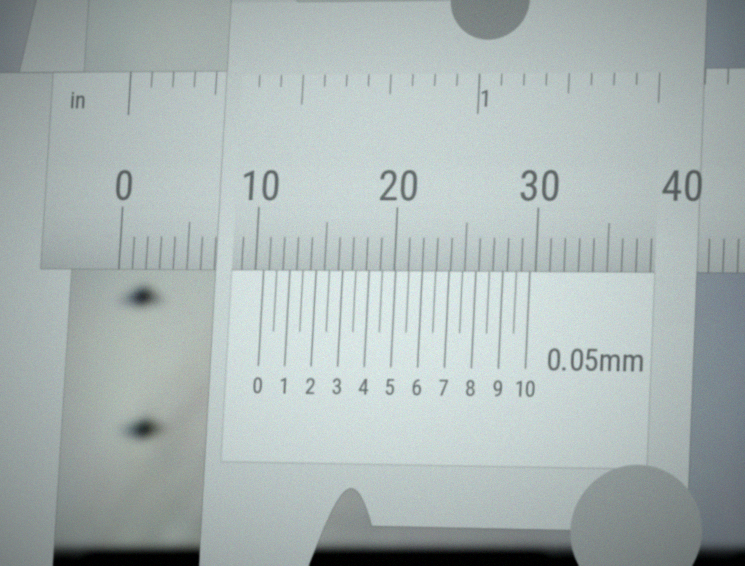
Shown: 10.6 mm
